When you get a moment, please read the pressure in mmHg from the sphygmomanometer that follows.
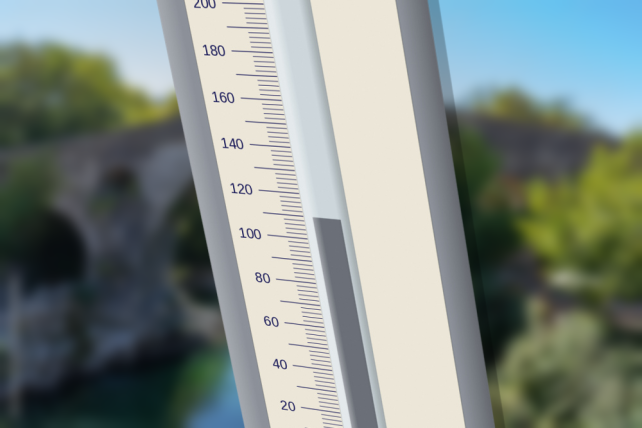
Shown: 110 mmHg
